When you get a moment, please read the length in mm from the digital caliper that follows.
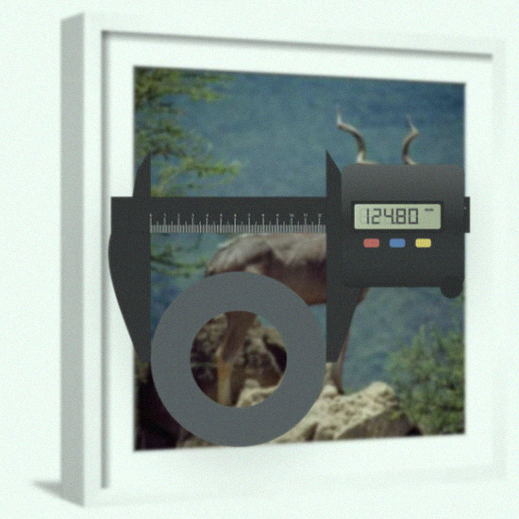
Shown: 124.80 mm
